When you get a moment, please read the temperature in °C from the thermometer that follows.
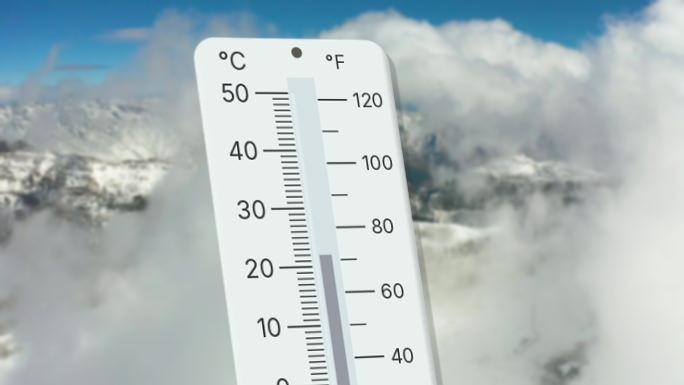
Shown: 22 °C
